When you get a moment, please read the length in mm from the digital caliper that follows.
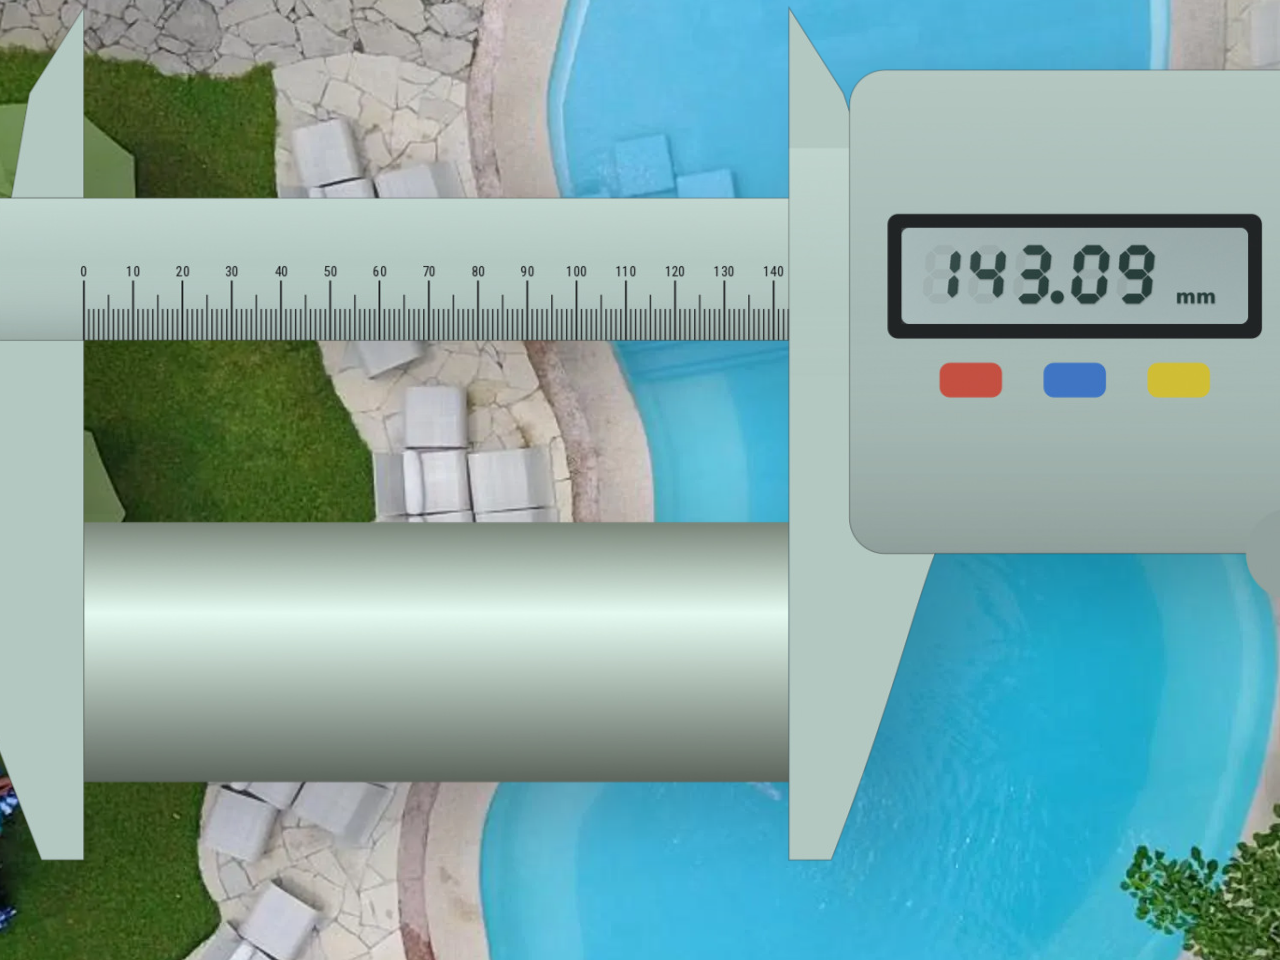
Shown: 143.09 mm
